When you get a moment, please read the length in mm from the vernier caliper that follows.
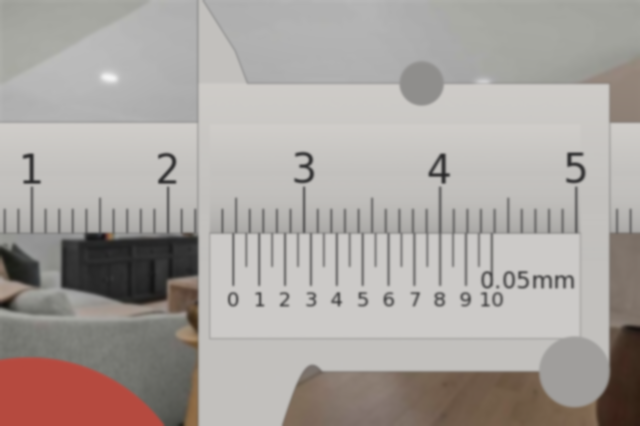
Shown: 24.8 mm
